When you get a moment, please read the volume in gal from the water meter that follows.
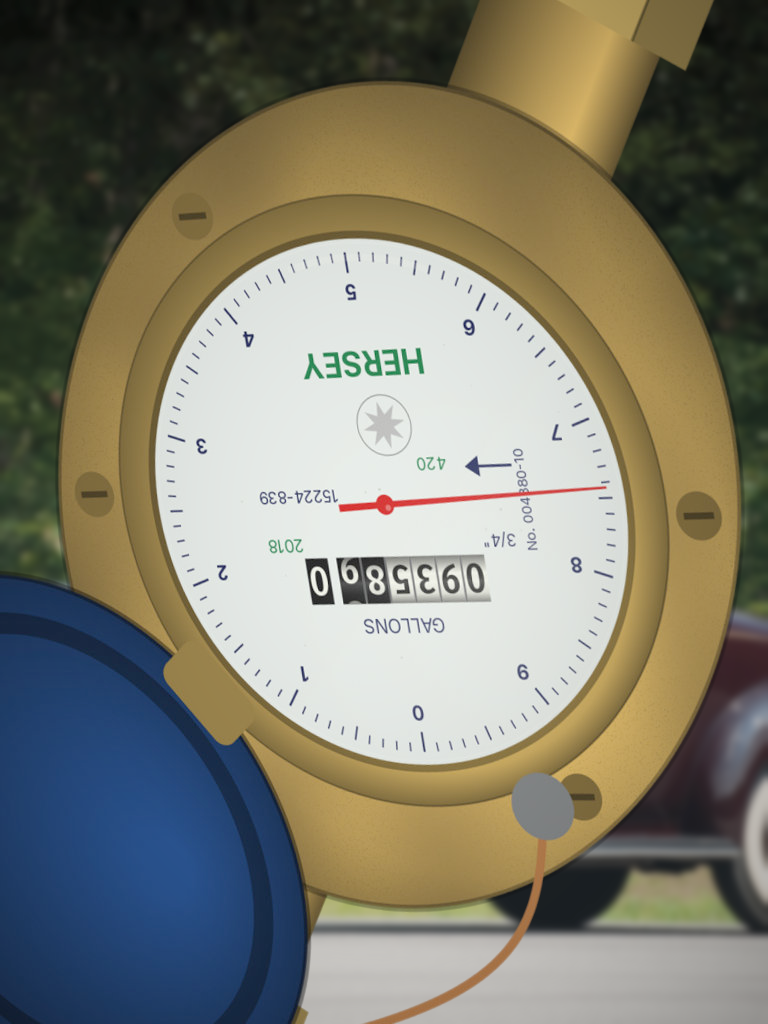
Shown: 935887.4 gal
